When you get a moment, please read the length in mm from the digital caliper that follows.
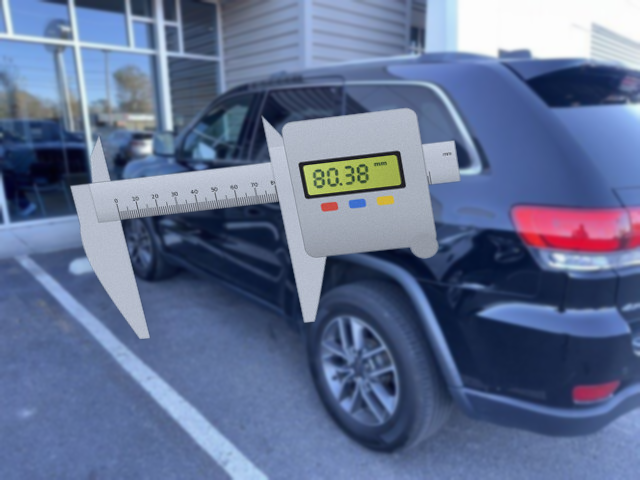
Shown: 80.38 mm
